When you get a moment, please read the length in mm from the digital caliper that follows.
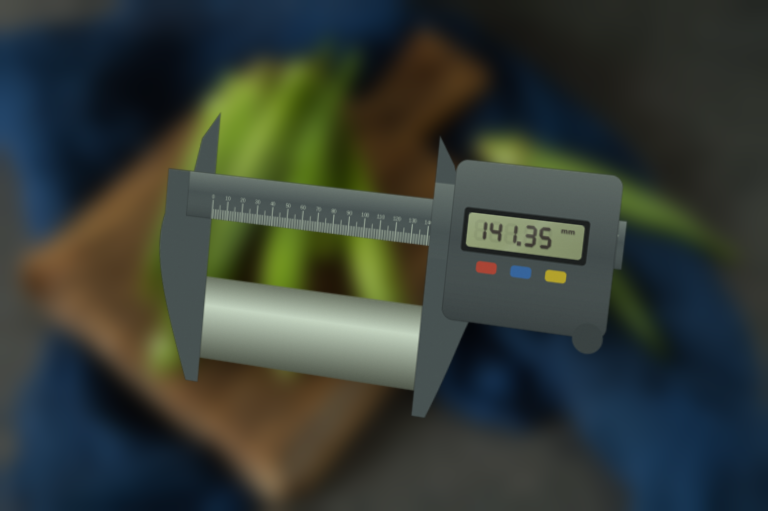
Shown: 141.35 mm
